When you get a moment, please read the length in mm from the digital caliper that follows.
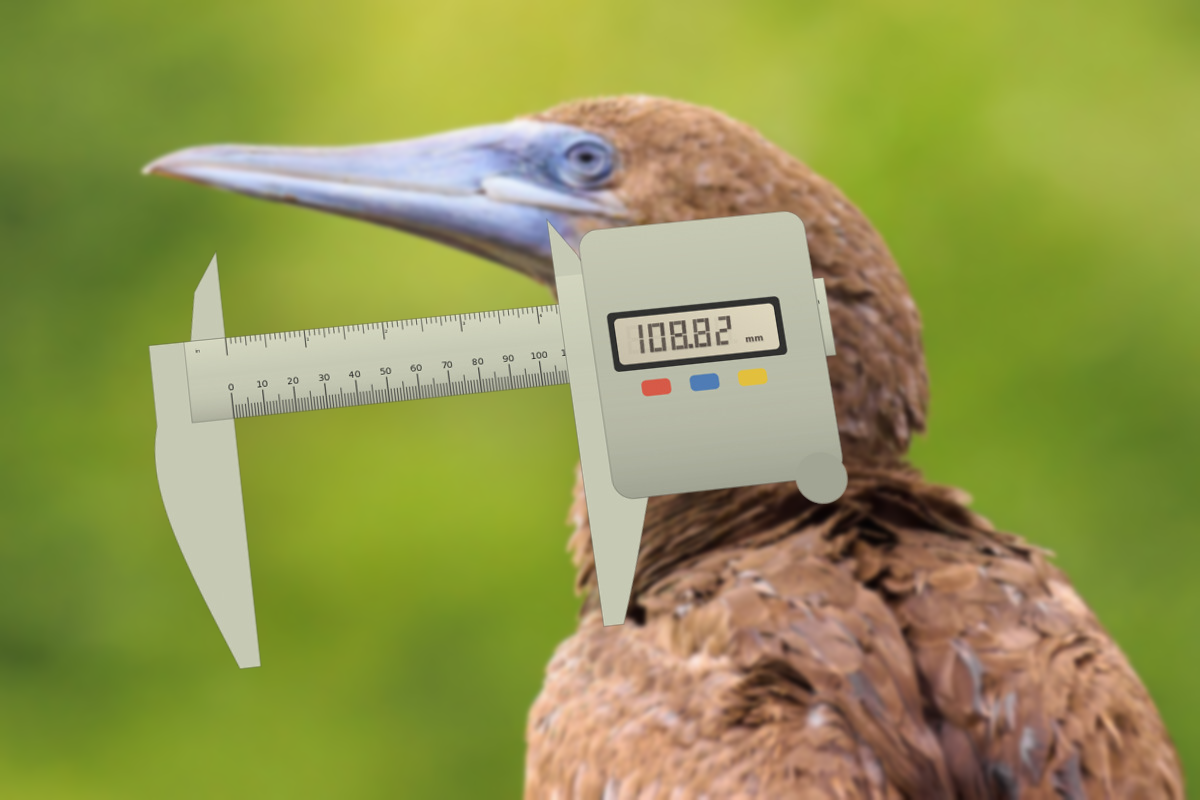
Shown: 108.82 mm
